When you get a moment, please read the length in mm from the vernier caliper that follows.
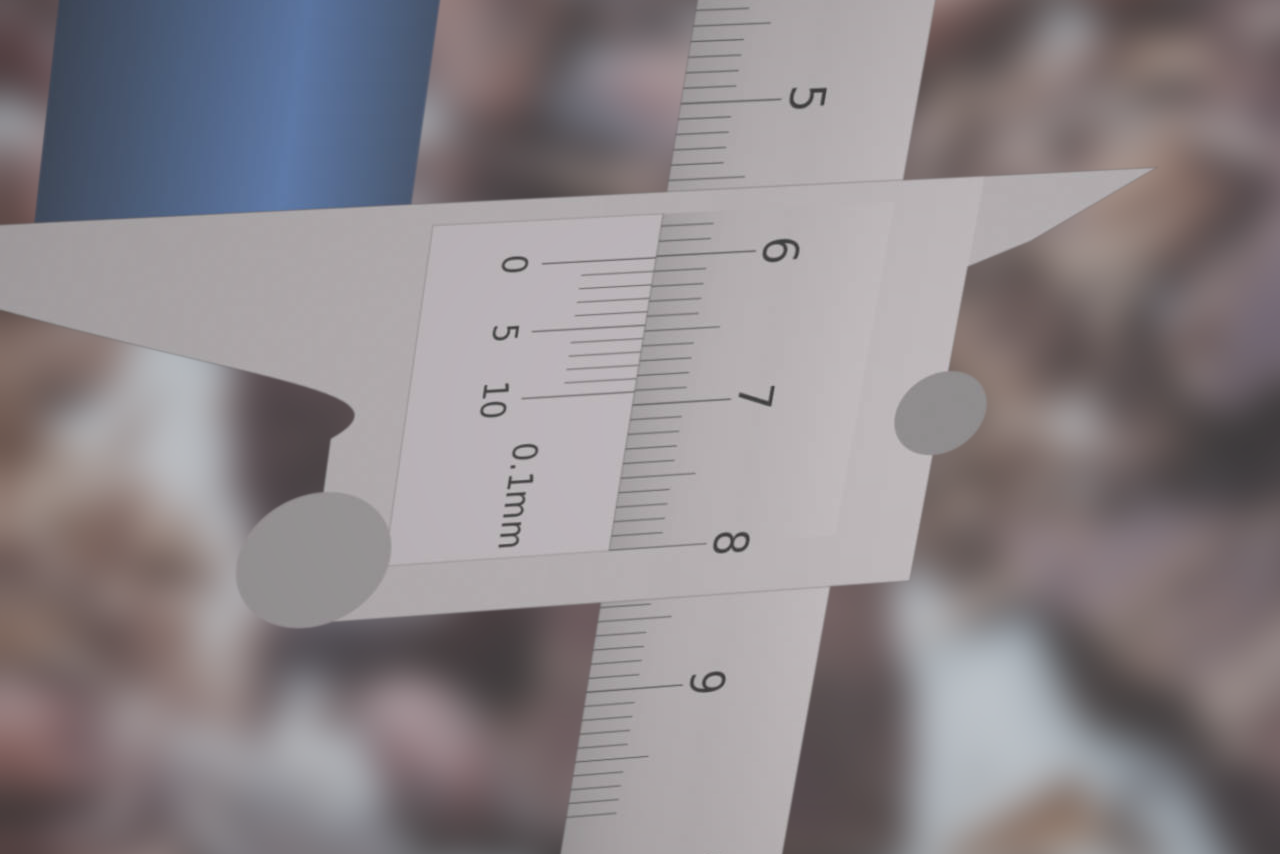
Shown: 60.1 mm
